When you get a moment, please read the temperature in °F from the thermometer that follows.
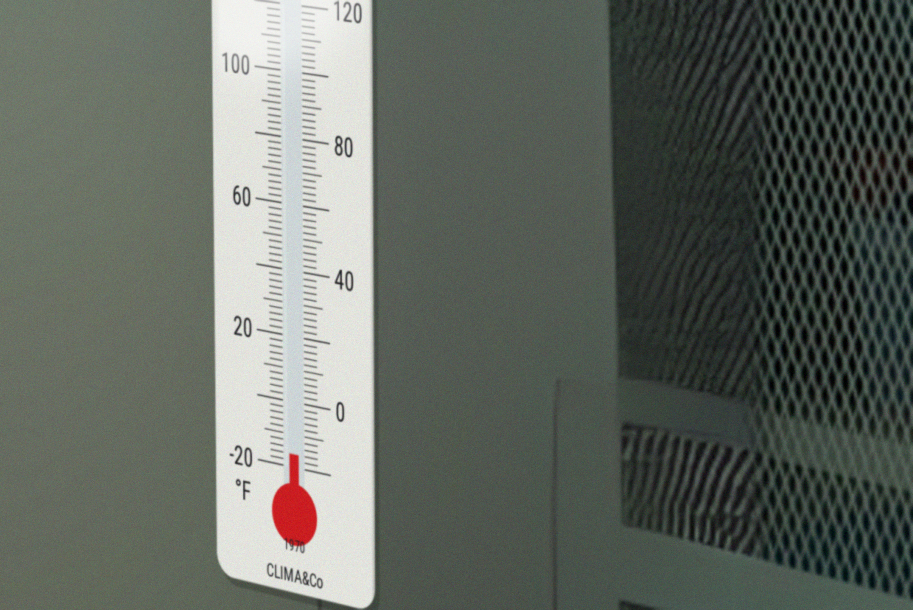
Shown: -16 °F
